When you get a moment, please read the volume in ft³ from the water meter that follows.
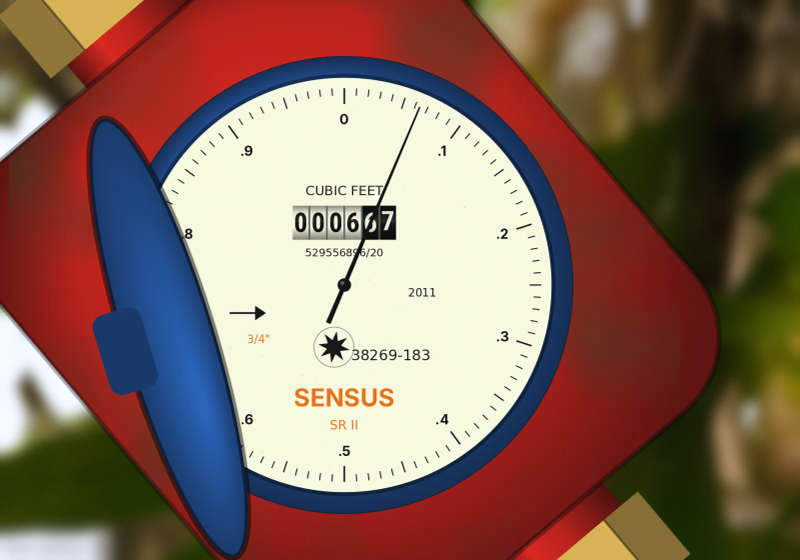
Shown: 667.06 ft³
